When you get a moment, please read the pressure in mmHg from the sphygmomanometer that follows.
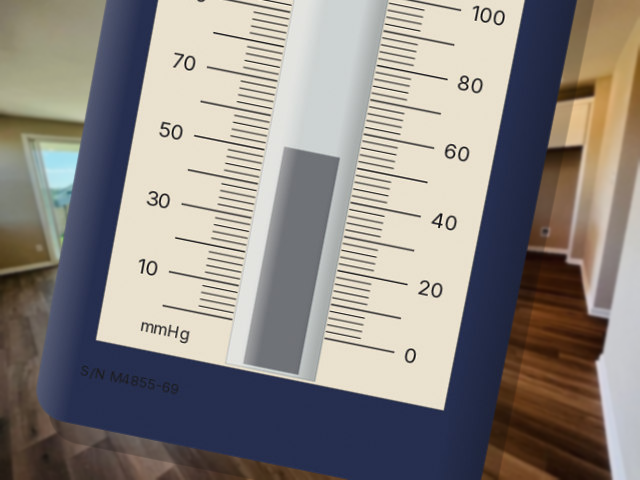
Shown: 52 mmHg
